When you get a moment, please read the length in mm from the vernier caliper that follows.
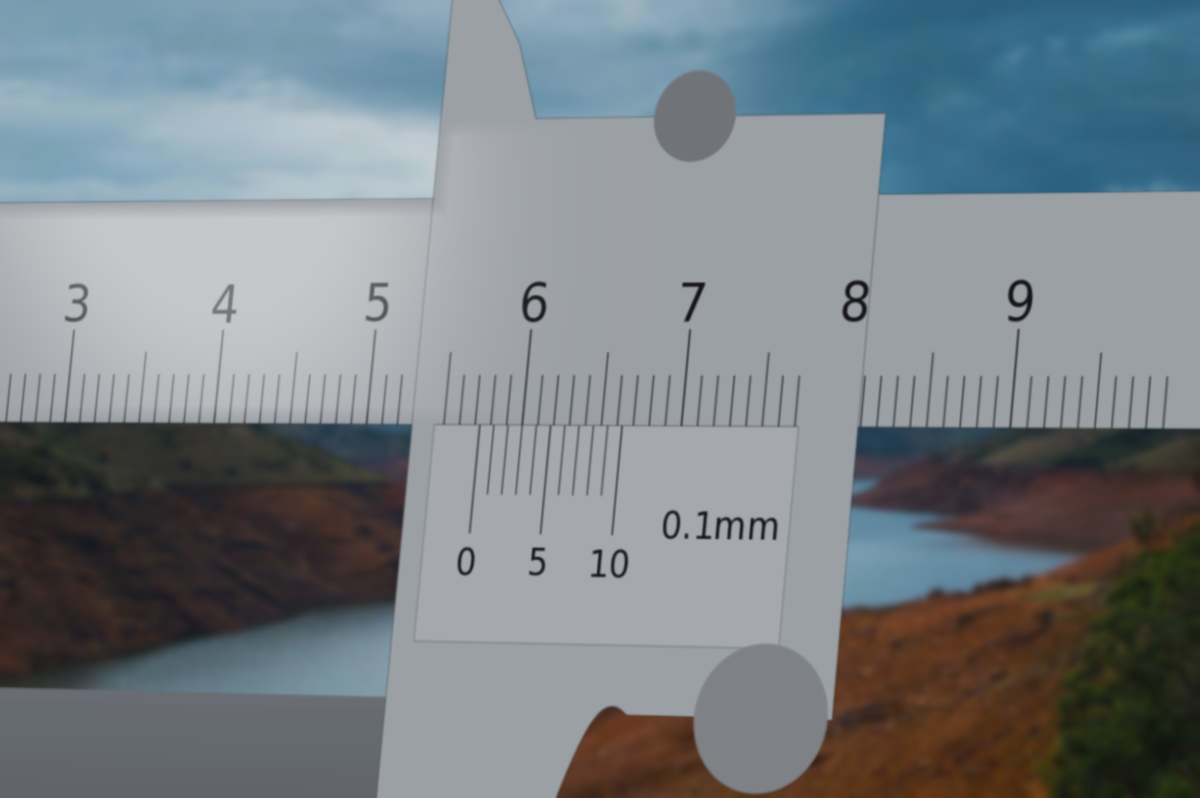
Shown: 57.3 mm
